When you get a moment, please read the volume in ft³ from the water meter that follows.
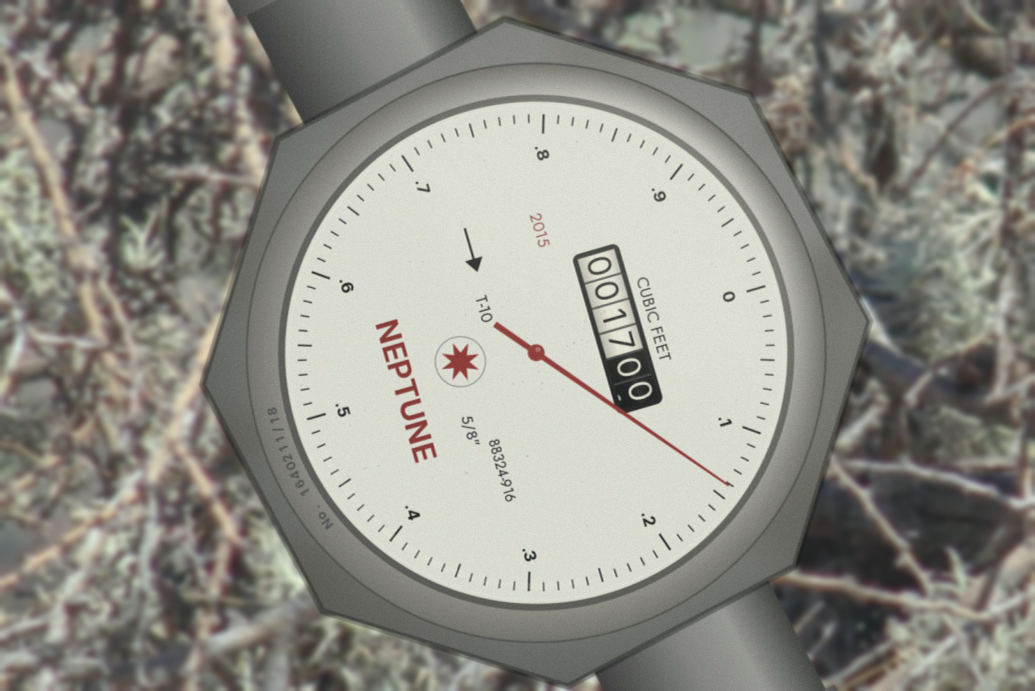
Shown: 1700.14 ft³
